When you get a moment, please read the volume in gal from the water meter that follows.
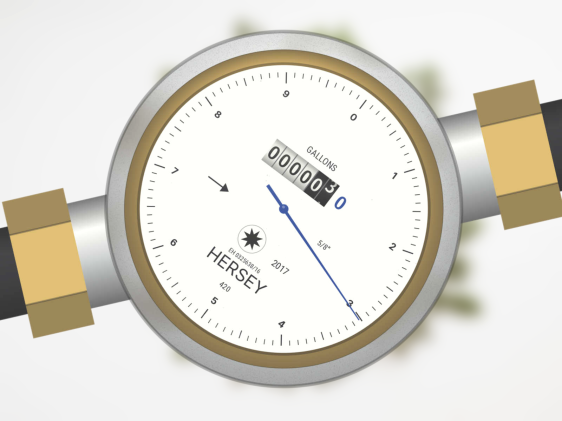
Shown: 33.0 gal
